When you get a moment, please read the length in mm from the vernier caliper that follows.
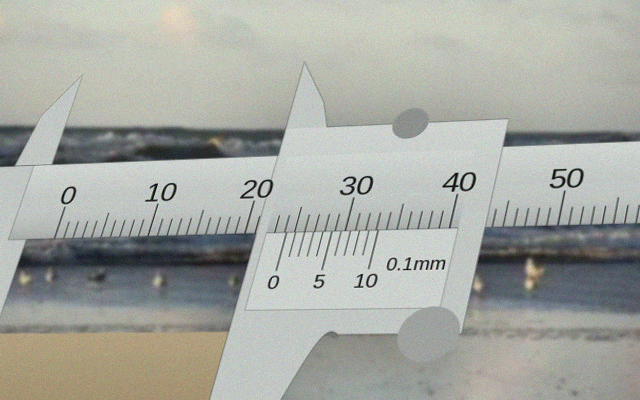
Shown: 24.2 mm
